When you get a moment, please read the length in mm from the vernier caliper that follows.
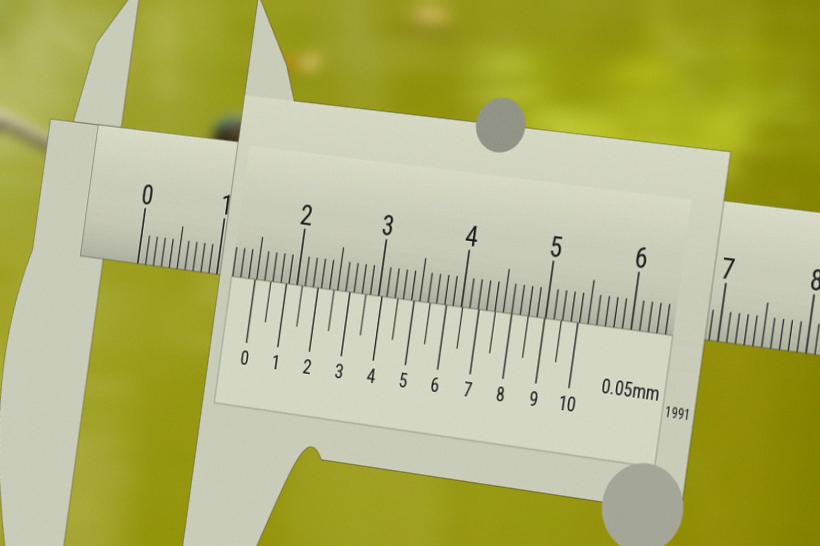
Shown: 14.8 mm
